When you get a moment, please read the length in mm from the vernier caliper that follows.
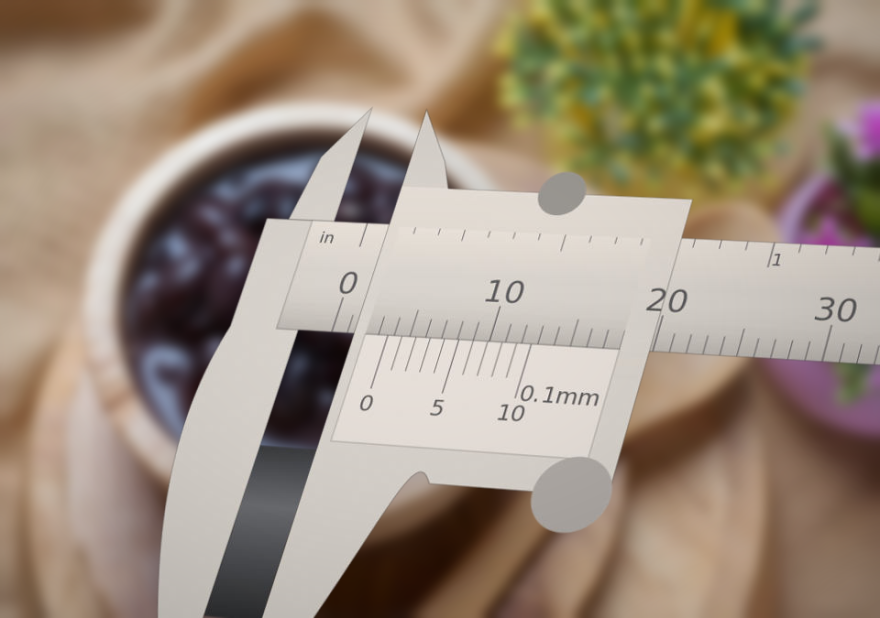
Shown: 3.6 mm
